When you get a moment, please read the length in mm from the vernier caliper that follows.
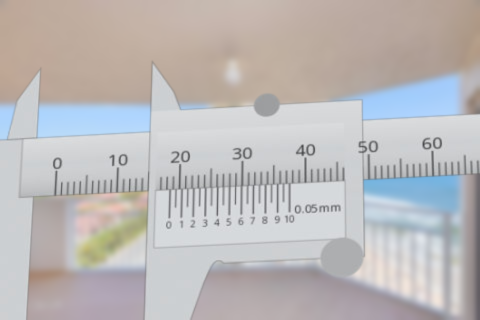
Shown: 18.5 mm
